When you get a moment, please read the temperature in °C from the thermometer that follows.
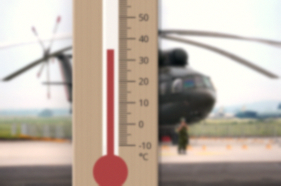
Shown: 35 °C
